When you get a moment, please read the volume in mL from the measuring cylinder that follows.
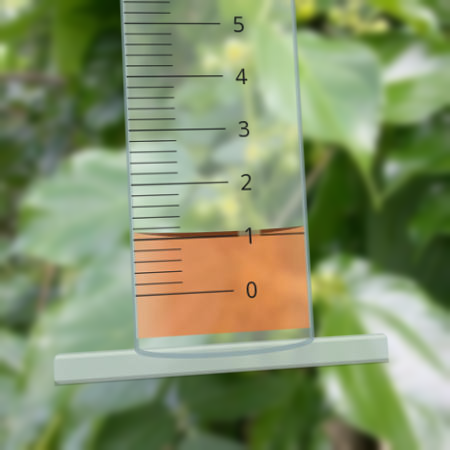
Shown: 1 mL
